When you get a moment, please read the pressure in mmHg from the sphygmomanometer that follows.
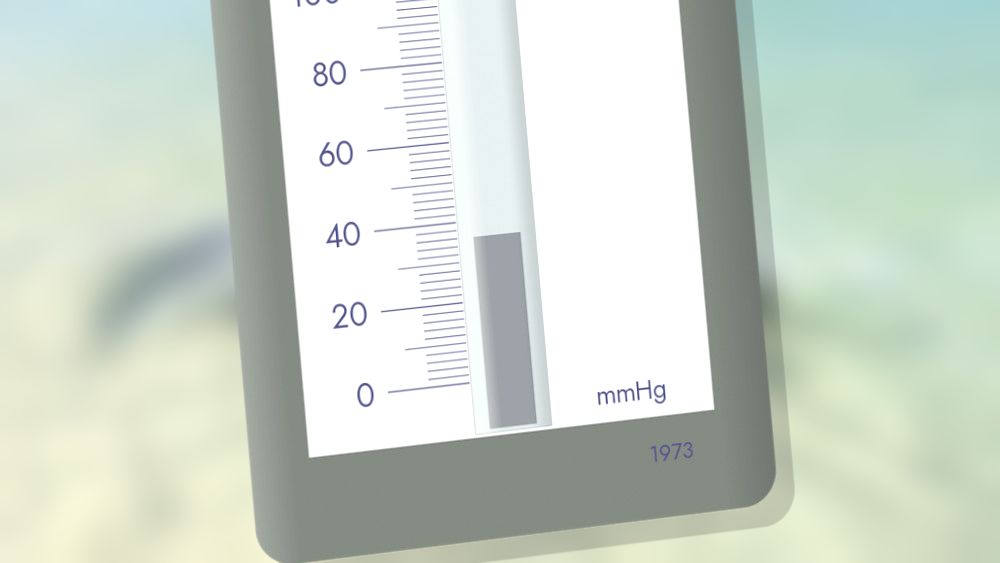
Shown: 36 mmHg
